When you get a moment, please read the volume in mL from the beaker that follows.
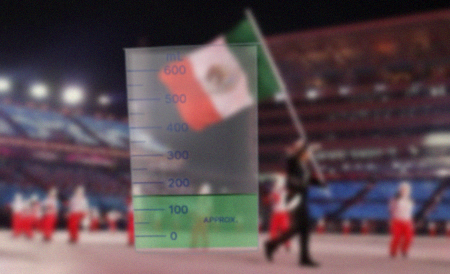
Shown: 150 mL
